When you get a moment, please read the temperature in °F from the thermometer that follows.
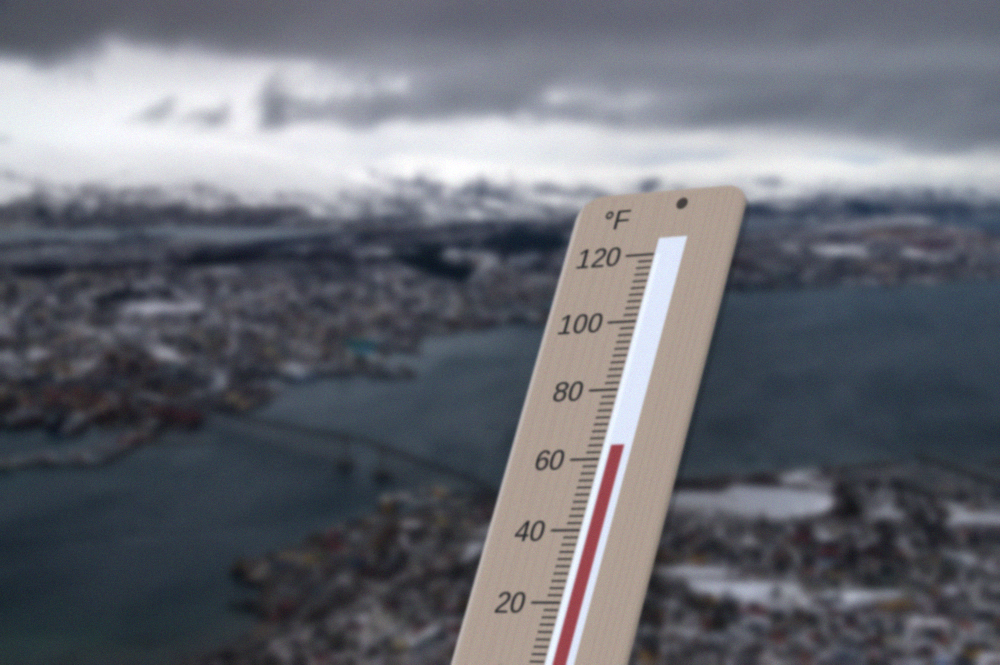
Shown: 64 °F
